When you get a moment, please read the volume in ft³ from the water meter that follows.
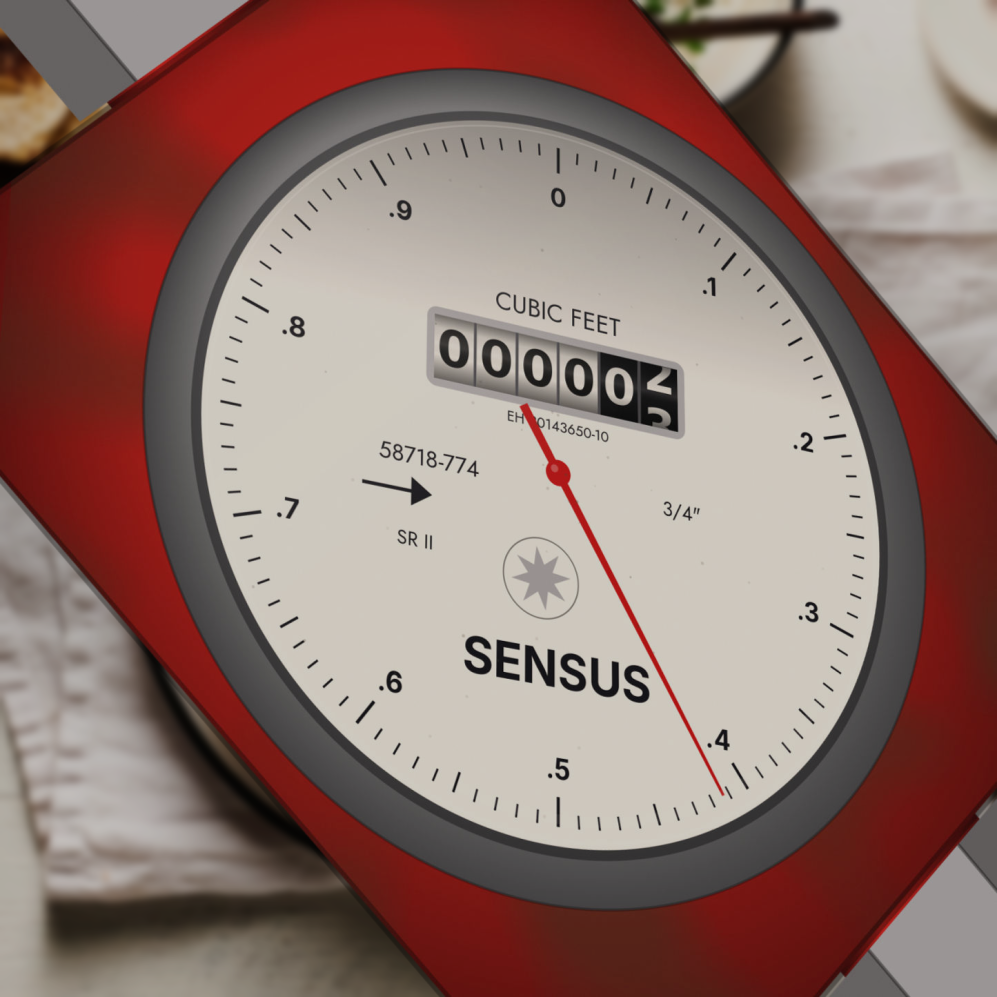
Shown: 2.41 ft³
